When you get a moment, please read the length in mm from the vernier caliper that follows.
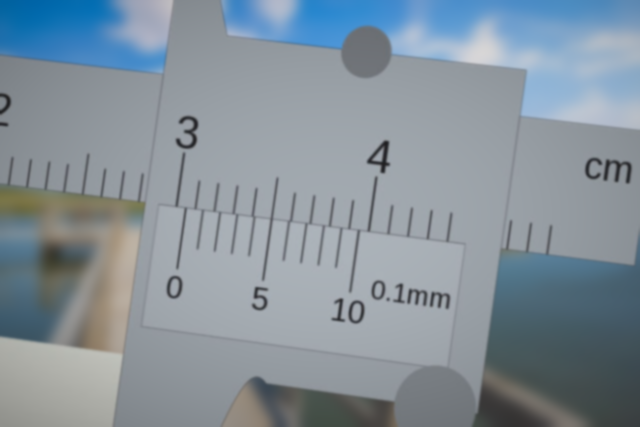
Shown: 30.5 mm
